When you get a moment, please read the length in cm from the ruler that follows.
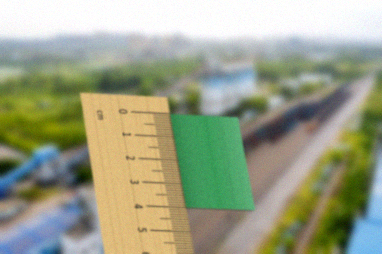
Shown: 4 cm
